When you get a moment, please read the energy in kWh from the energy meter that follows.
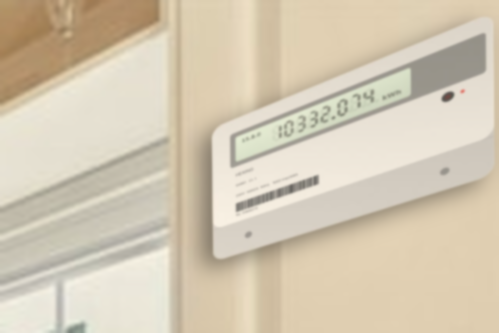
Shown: 10332.074 kWh
